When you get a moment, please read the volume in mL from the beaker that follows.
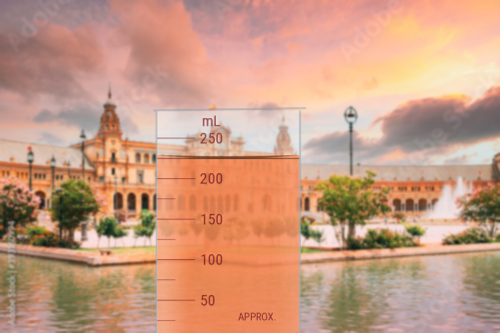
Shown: 225 mL
